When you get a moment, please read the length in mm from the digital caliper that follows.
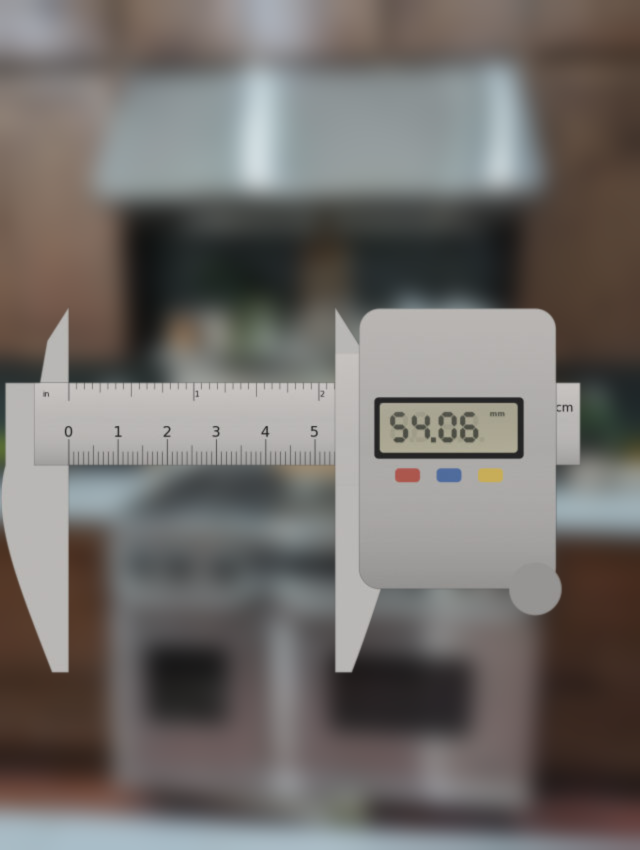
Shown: 54.06 mm
